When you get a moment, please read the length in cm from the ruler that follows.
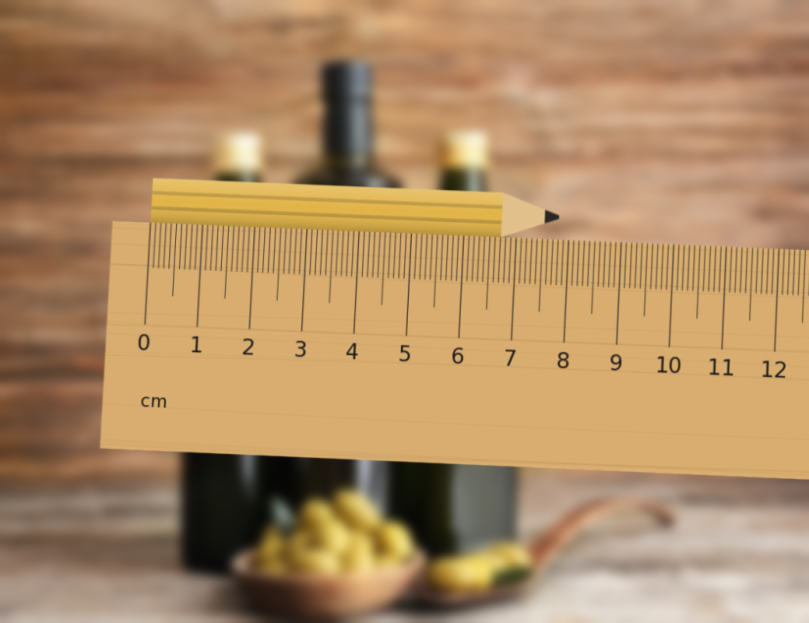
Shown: 7.8 cm
